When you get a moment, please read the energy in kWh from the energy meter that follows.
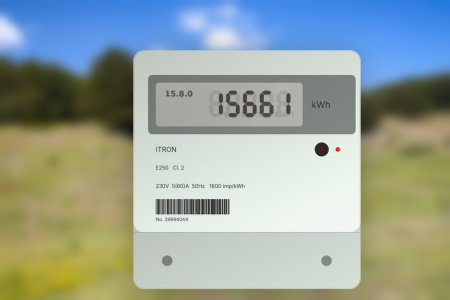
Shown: 15661 kWh
